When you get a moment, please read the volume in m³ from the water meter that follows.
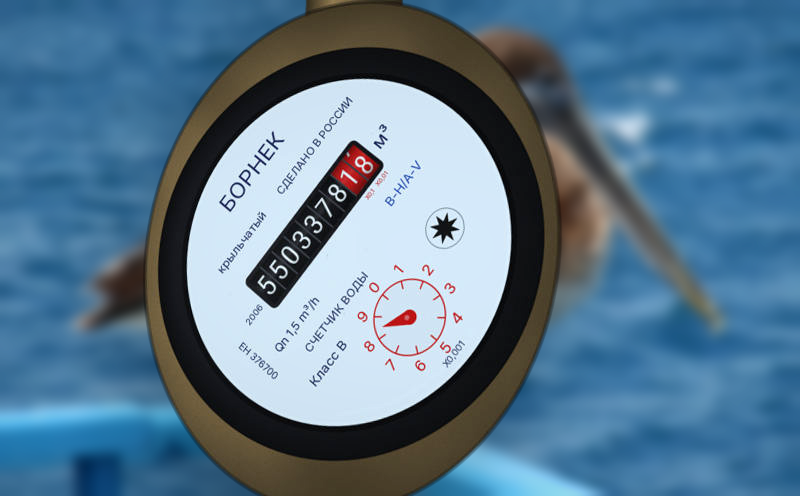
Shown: 5503378.178 m³
